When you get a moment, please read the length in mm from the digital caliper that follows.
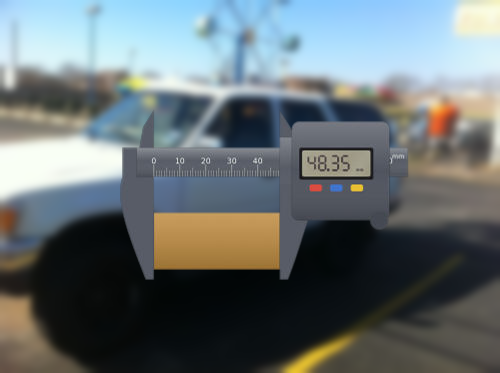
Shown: 48.35 mm
